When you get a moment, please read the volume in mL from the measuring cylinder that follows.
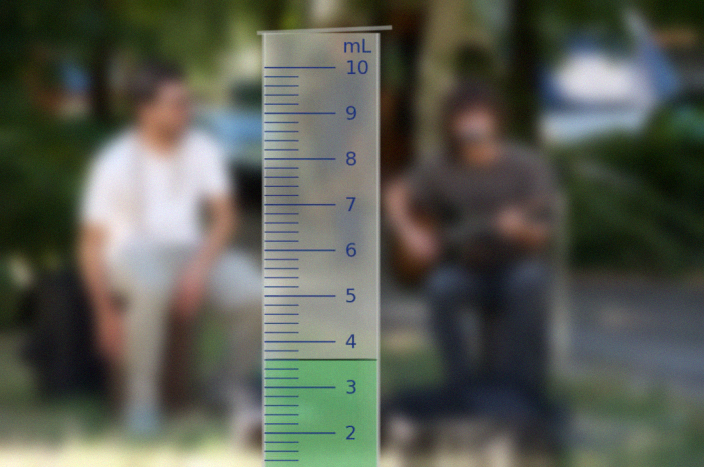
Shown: 3.6 mL
